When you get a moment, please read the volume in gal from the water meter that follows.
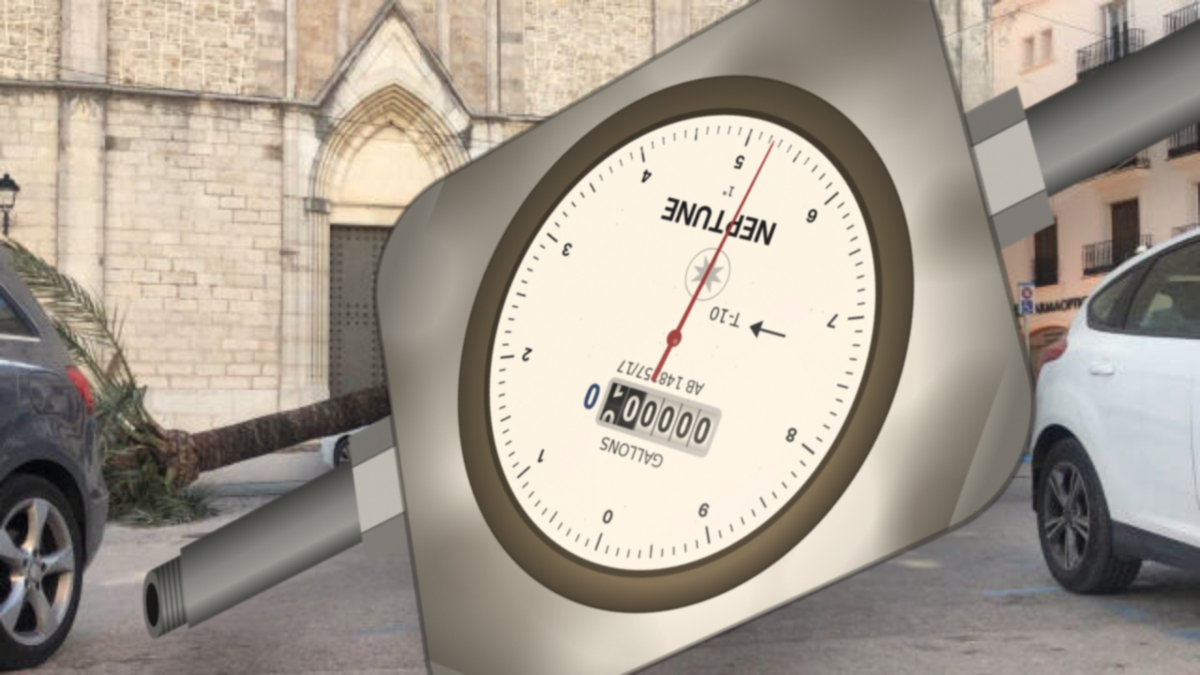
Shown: 5.2 gal
